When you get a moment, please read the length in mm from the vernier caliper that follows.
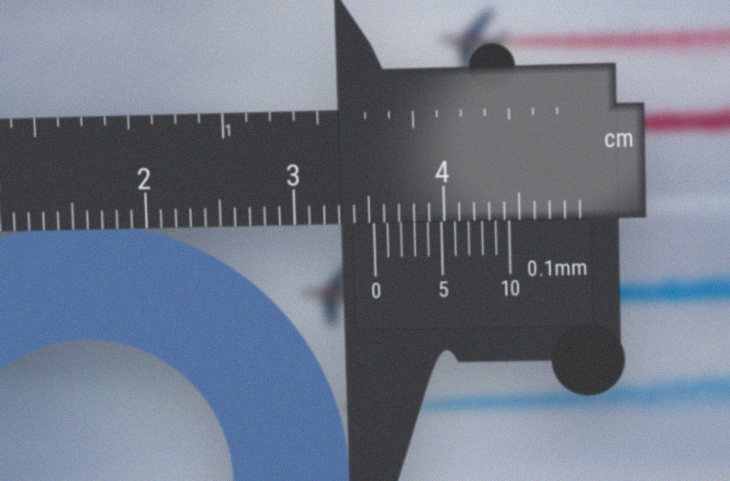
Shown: 35.3 mm
